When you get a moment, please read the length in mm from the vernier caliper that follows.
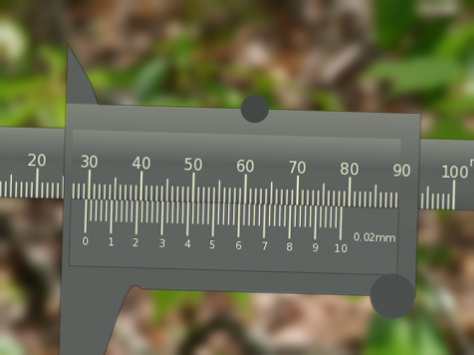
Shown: 29.5 mm
